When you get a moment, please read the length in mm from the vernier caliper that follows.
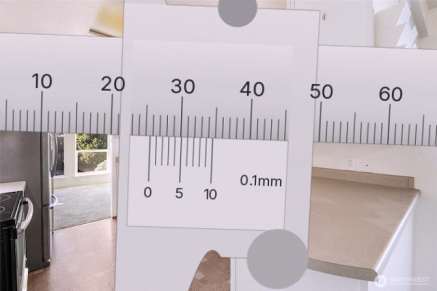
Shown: 25.6 mm
